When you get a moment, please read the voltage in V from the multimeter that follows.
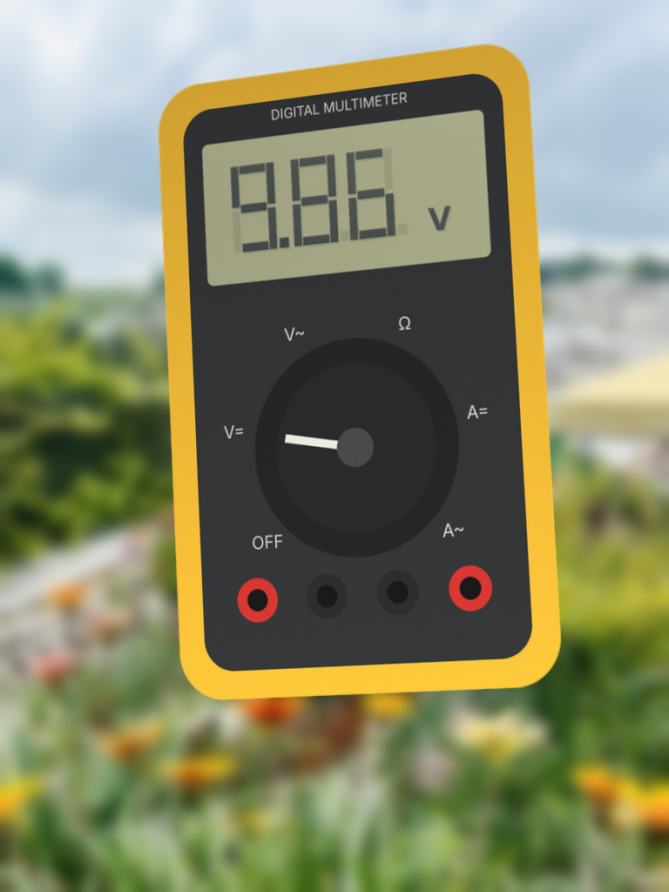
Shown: 9.86 V
